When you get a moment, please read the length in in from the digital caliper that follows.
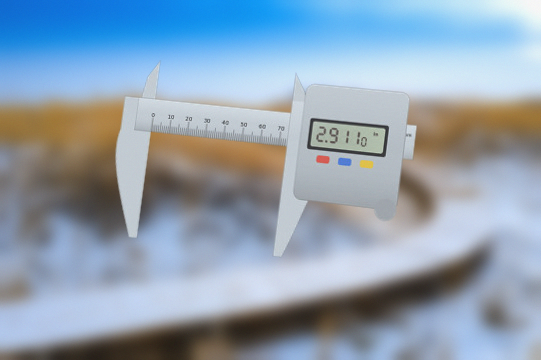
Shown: 2.9110 in
